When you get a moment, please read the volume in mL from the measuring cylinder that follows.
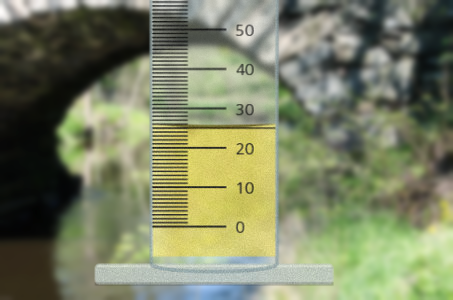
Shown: 25 mL
